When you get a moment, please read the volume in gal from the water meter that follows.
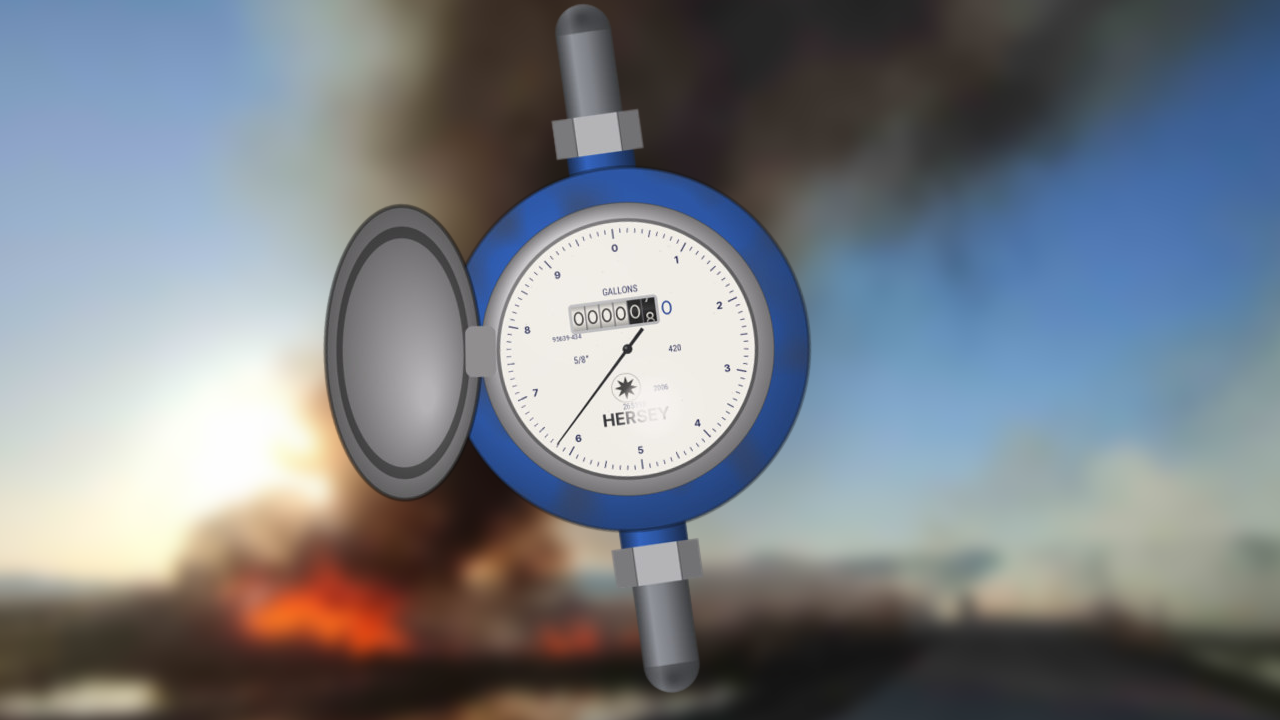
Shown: 76.2 gal
